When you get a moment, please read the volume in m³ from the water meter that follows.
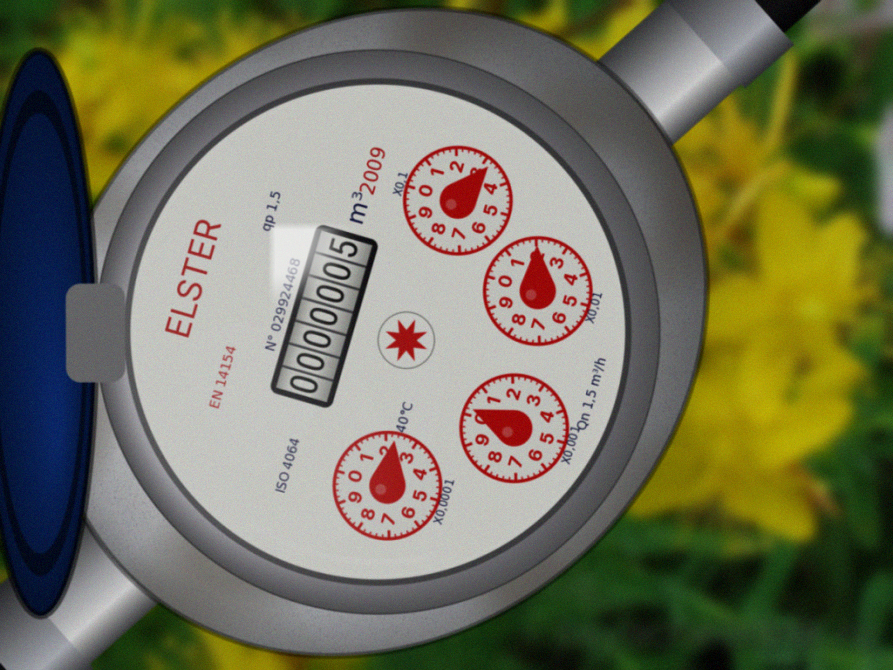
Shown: 5.3202 m³
